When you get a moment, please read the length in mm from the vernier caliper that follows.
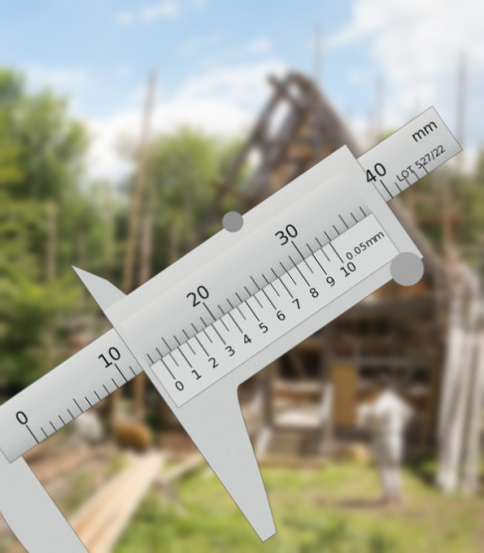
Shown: 13.8 mm
